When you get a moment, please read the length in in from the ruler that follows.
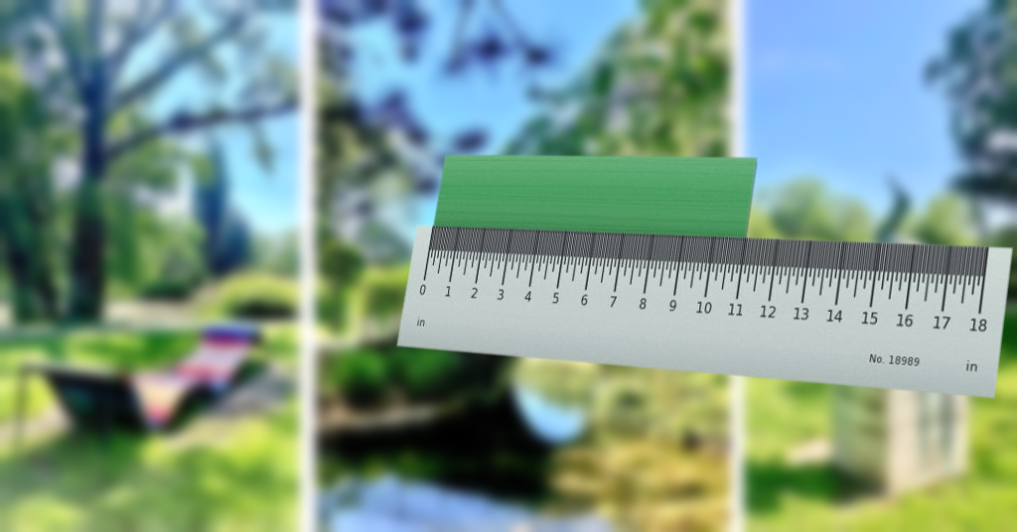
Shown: 11 in
